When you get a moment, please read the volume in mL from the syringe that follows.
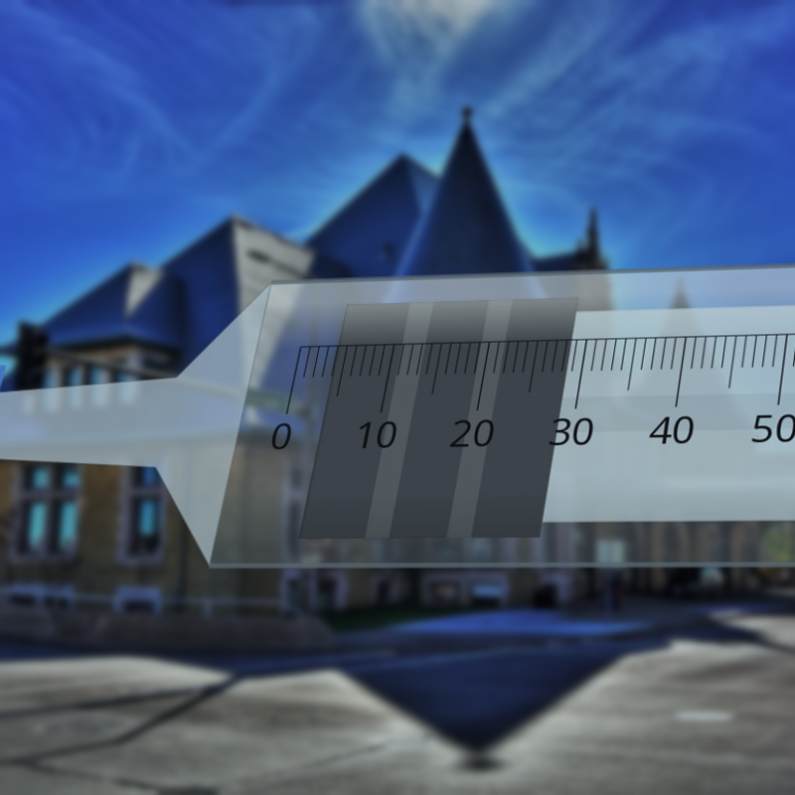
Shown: 4 mL
